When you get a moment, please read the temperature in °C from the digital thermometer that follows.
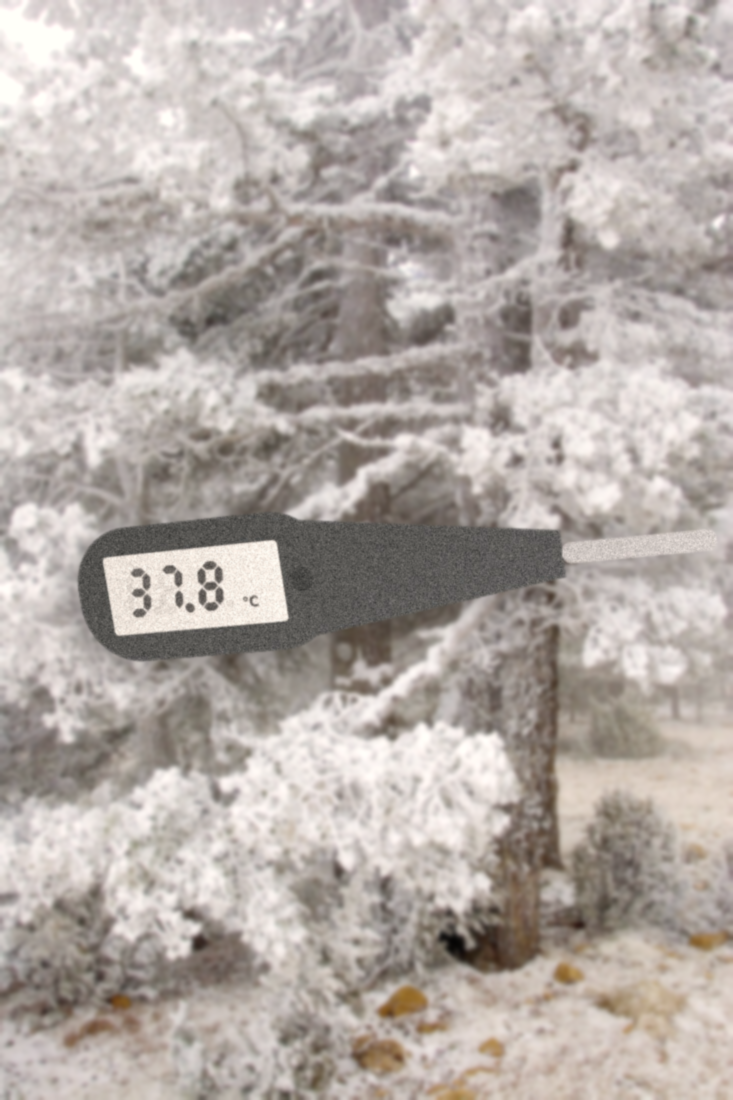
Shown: 37.8 °C
